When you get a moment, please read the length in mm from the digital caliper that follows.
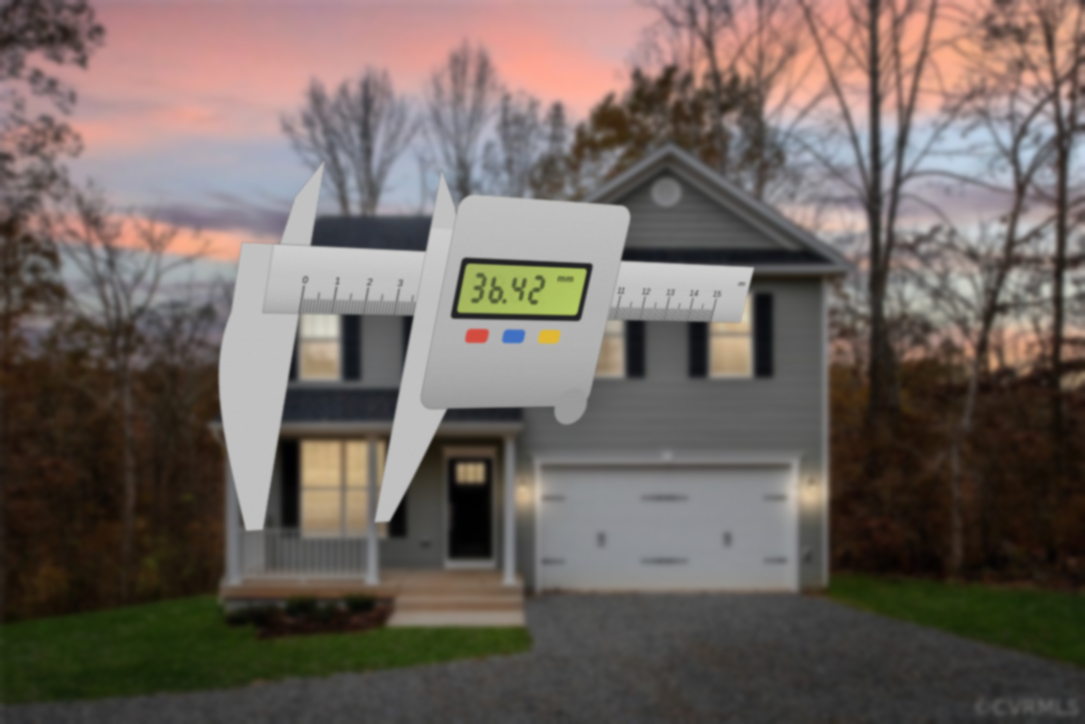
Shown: 36.42 mm
